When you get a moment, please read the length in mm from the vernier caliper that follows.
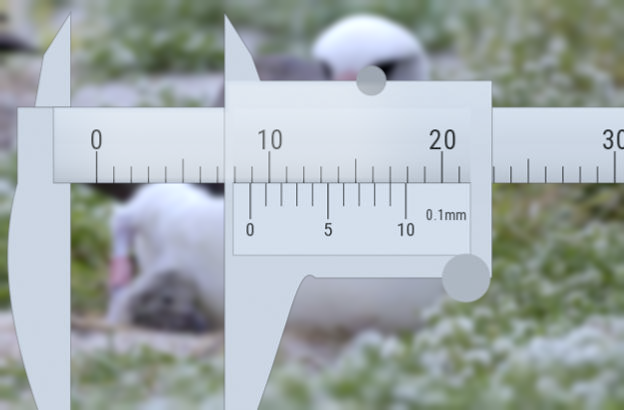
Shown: 8.9 mm
